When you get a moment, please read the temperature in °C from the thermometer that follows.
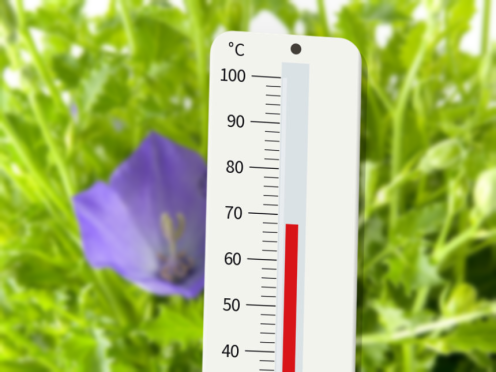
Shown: 68 °C
